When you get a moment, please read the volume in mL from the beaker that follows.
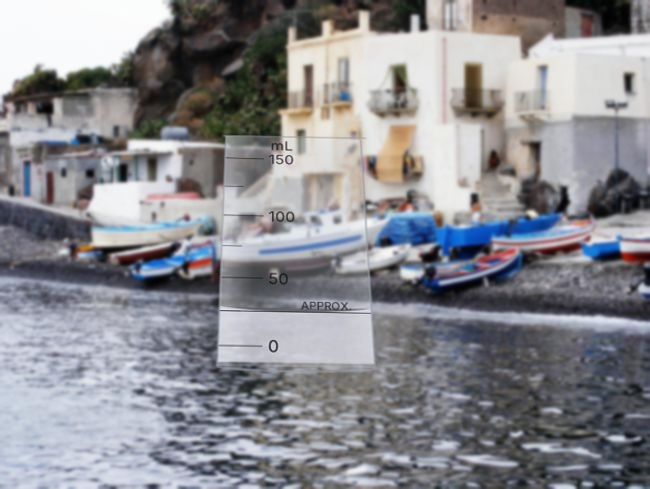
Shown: 25 mL
